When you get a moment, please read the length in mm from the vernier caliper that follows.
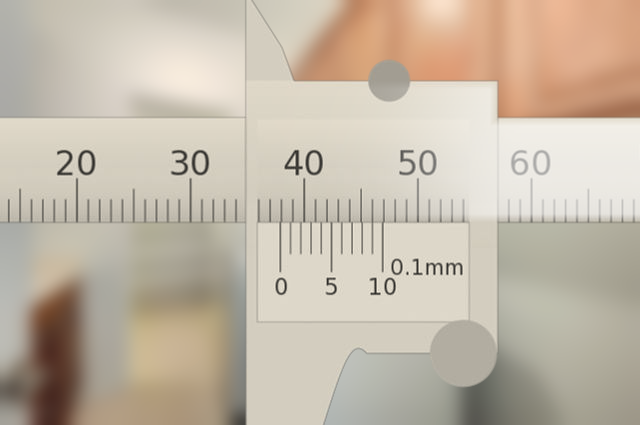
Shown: 37.9 mm
